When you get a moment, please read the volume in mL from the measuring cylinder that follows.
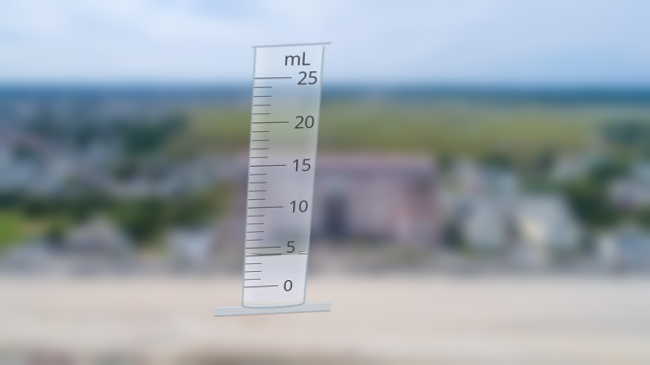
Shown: 4 mL
